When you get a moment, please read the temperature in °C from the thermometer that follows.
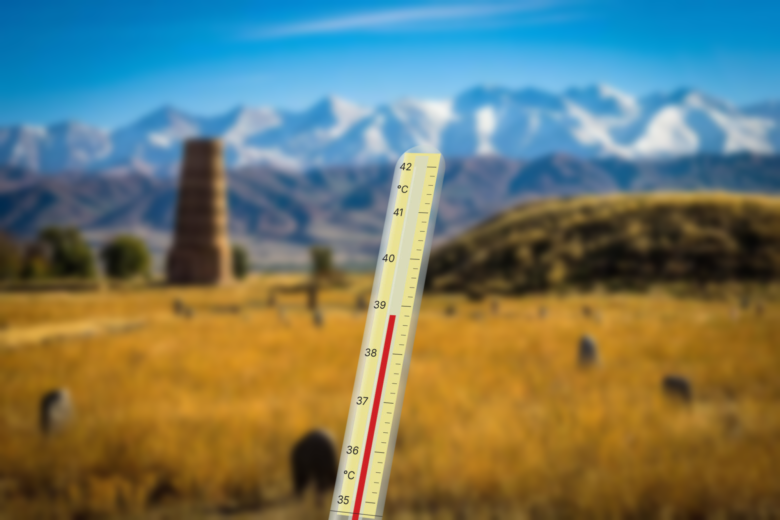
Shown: 38.8 °C
